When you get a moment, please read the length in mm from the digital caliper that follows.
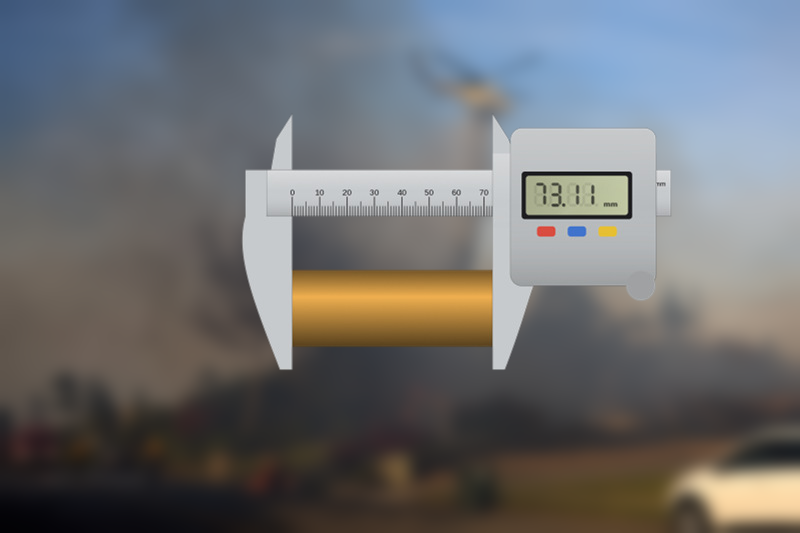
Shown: 73.11 mm
